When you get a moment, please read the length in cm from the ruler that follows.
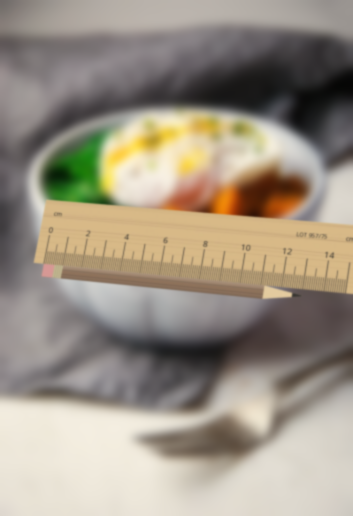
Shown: 13 cm
